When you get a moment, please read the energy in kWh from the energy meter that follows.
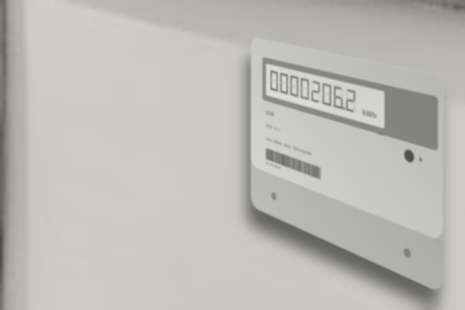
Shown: 206.2 kWh
